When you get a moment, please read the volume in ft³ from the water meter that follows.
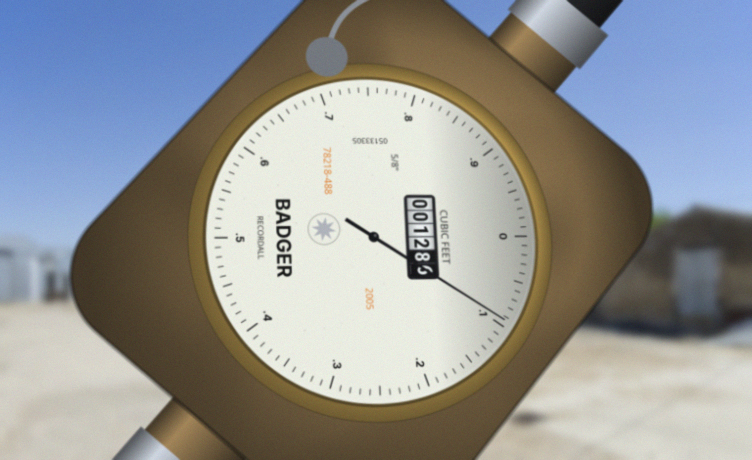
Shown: 1286.09 ft³
